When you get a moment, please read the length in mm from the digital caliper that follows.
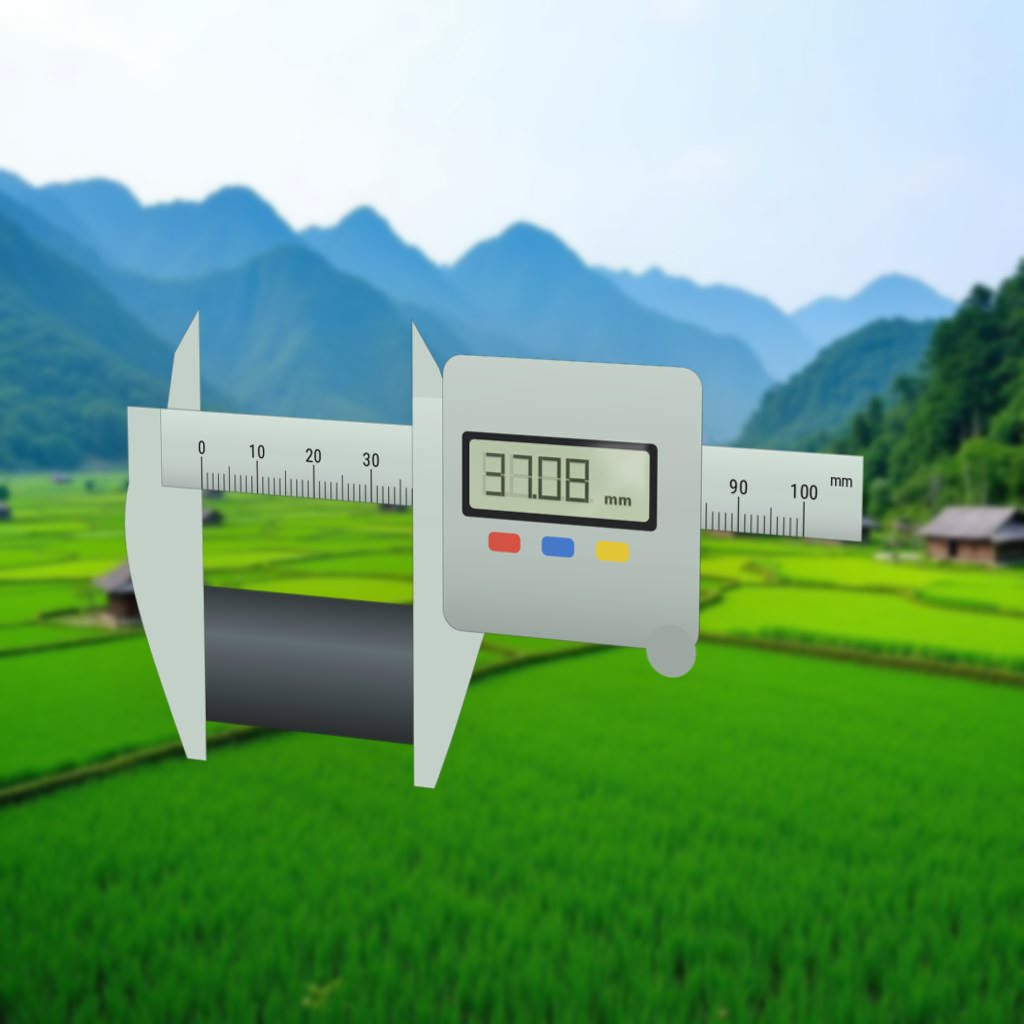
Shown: 37.08 mm
